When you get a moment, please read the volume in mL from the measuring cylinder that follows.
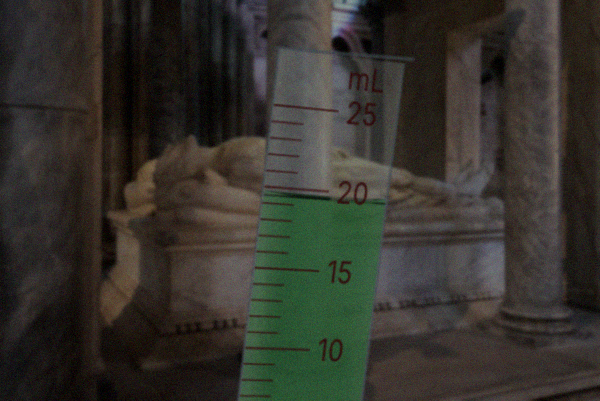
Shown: 19.5 mL
